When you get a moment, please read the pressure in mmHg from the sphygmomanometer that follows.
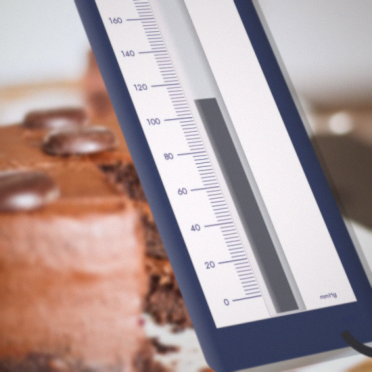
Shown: 110 mmHg
